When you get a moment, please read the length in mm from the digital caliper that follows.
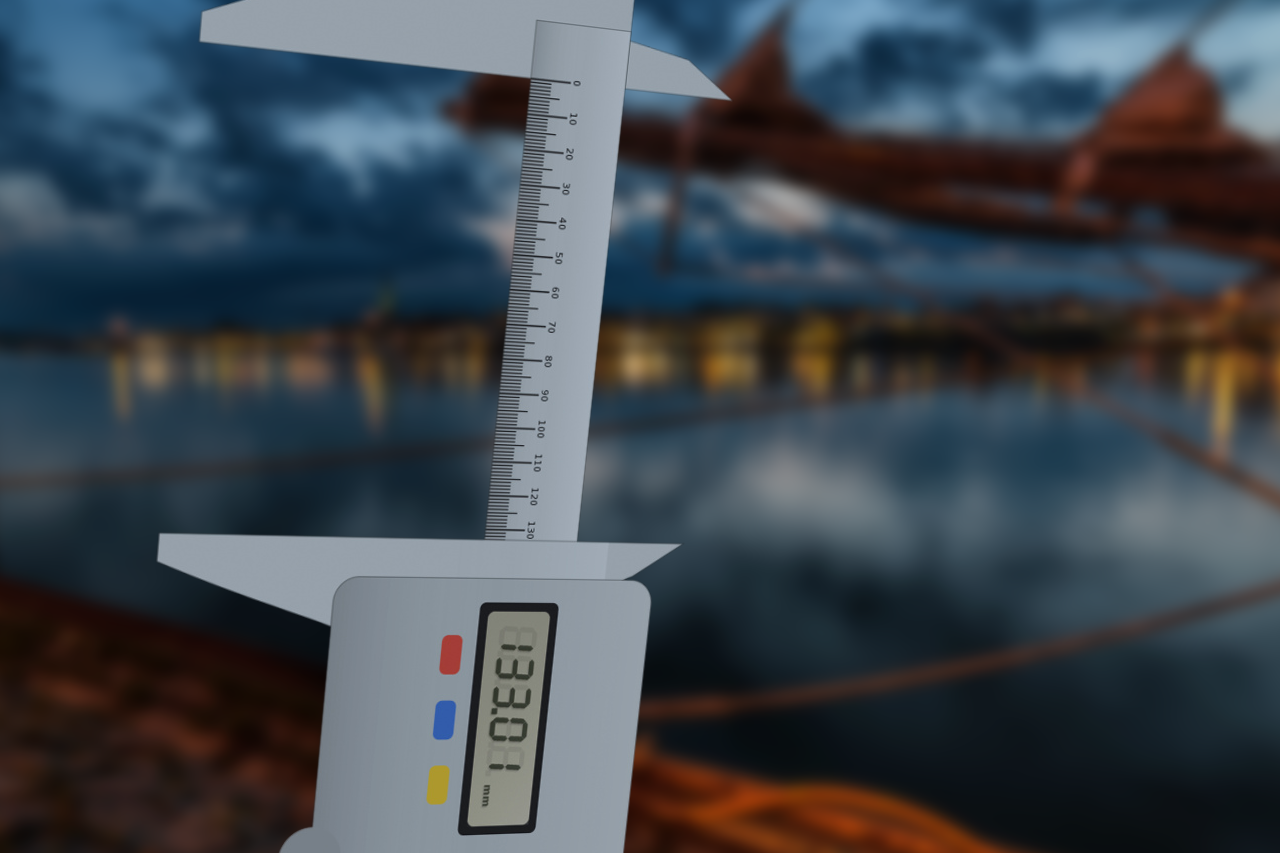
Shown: 133.01 mm
